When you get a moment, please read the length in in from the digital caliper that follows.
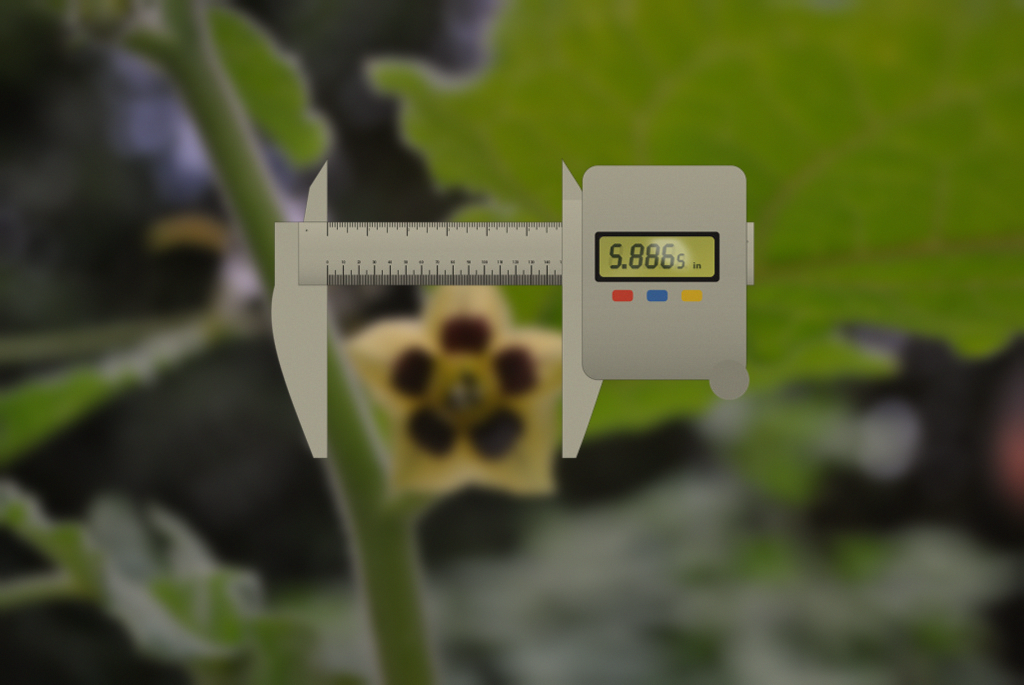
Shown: 5.8865 in
